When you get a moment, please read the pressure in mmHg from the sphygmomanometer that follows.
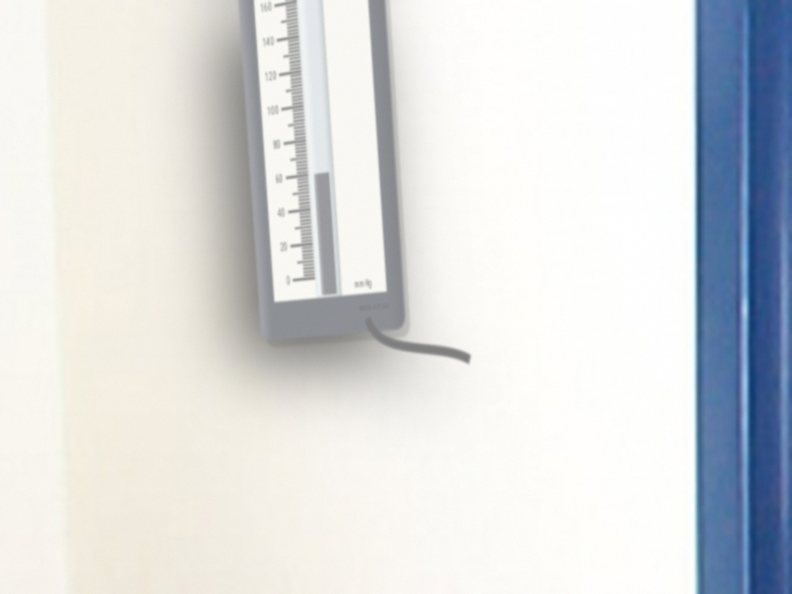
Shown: 60 mmHg
